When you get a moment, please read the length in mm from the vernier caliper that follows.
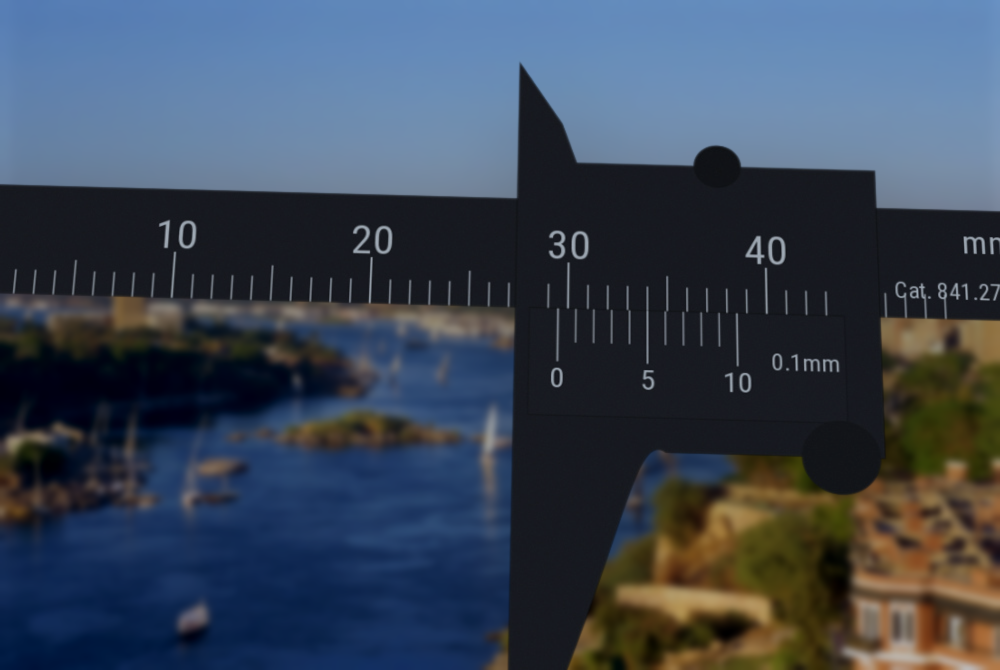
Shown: 29.5 mm
